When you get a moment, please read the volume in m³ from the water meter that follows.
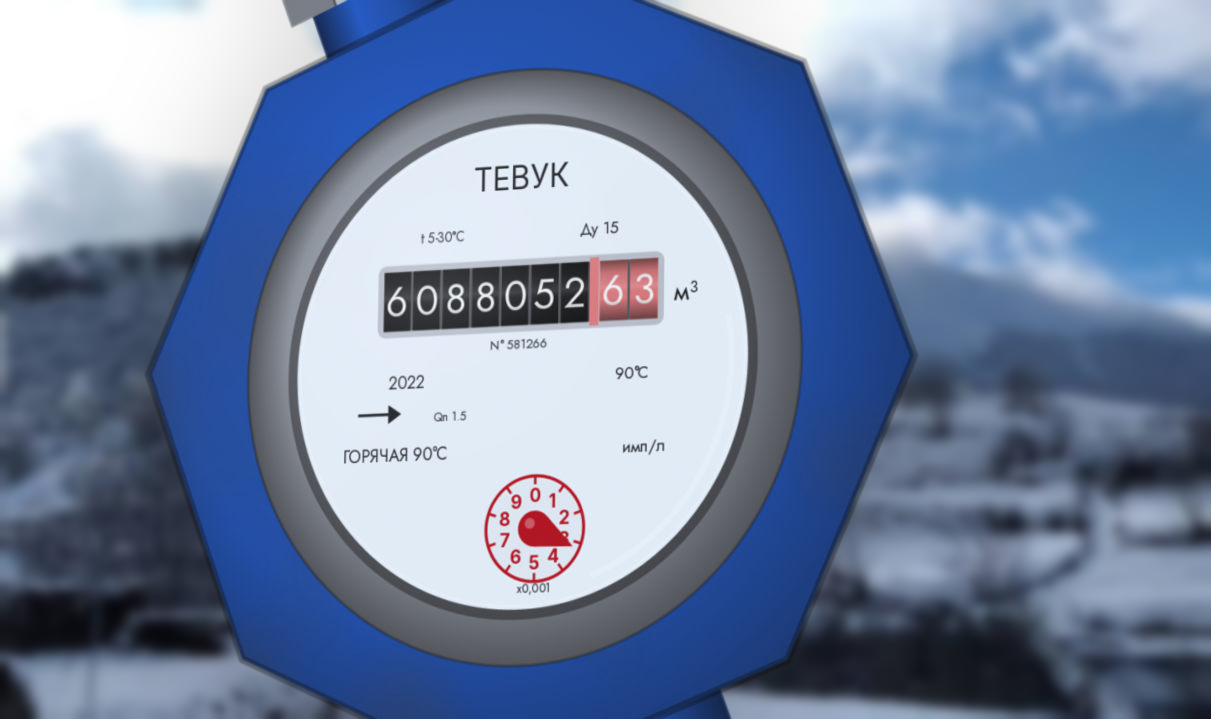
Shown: 6088052.633 m³
